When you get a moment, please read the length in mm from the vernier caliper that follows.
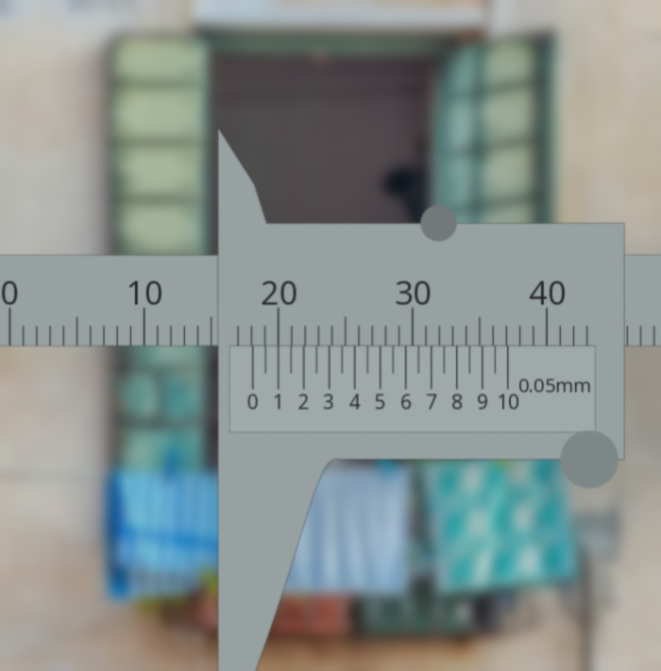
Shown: 18.1 mm
